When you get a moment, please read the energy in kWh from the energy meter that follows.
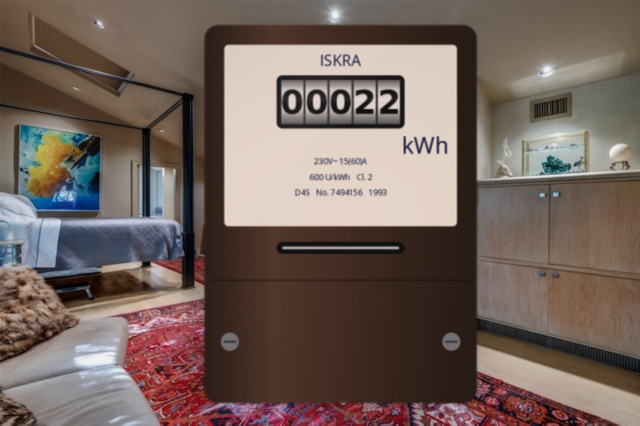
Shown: 22 kWh
